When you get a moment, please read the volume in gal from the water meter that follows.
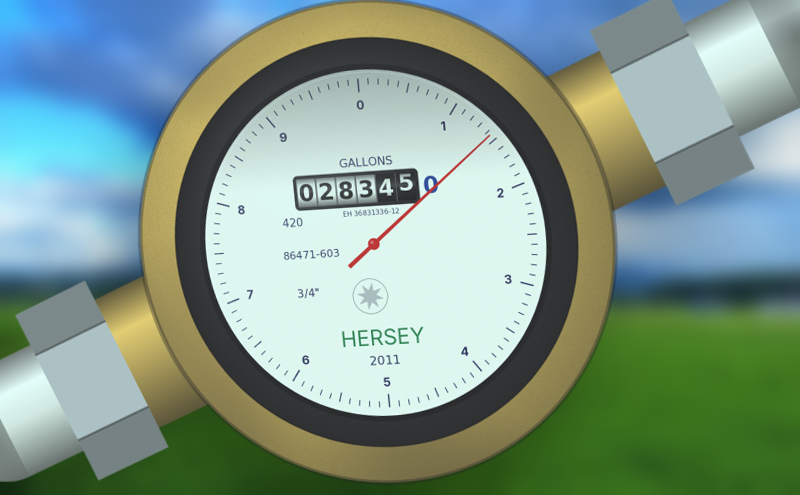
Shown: 283451.4 gal
